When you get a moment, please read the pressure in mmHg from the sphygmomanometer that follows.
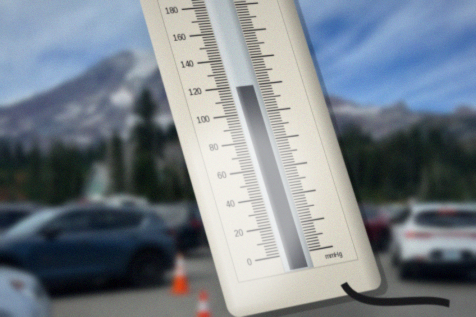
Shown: 120 mmHg
